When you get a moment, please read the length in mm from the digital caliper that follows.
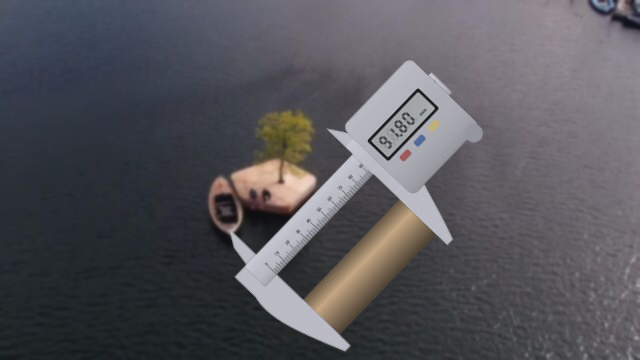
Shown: 91.80 mm
